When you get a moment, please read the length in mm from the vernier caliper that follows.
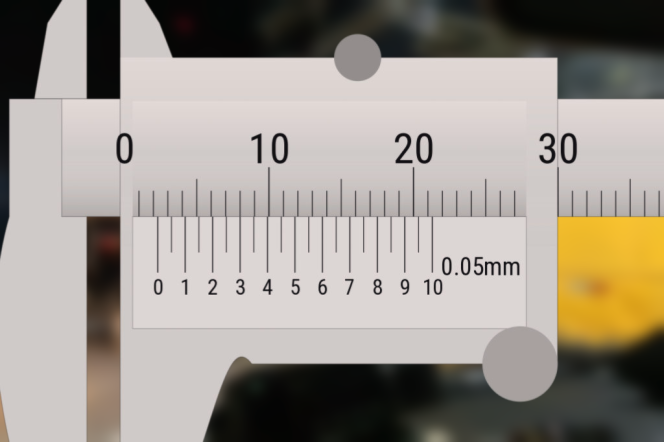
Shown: 2.3 mm
